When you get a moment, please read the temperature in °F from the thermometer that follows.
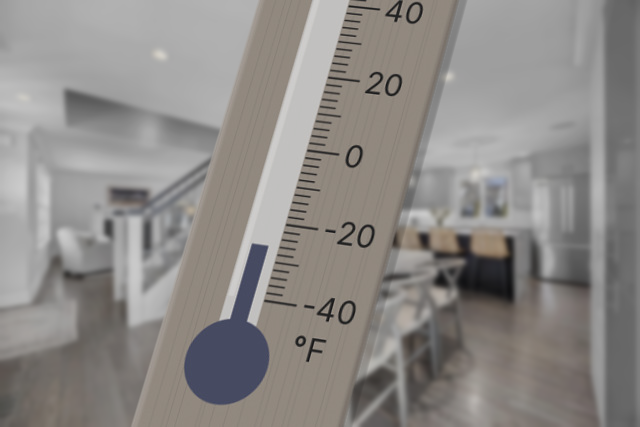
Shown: -26 °F
